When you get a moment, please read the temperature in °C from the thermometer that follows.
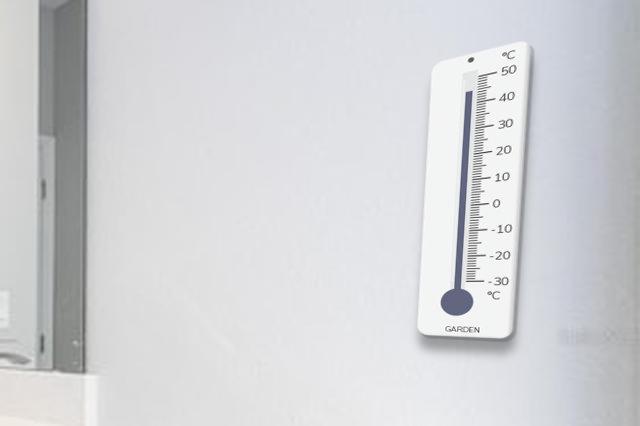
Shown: 45 °C
